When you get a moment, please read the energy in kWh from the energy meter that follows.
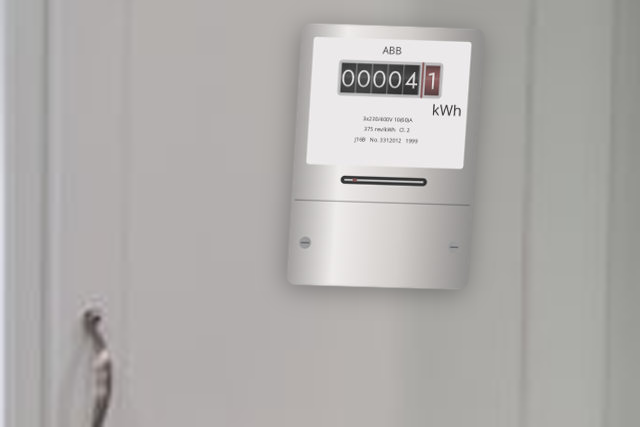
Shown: 4.1 kWh
